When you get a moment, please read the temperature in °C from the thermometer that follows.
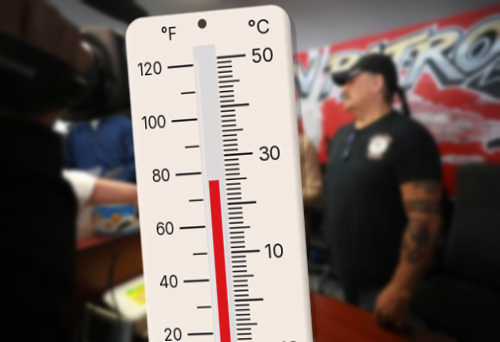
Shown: 25 °C
